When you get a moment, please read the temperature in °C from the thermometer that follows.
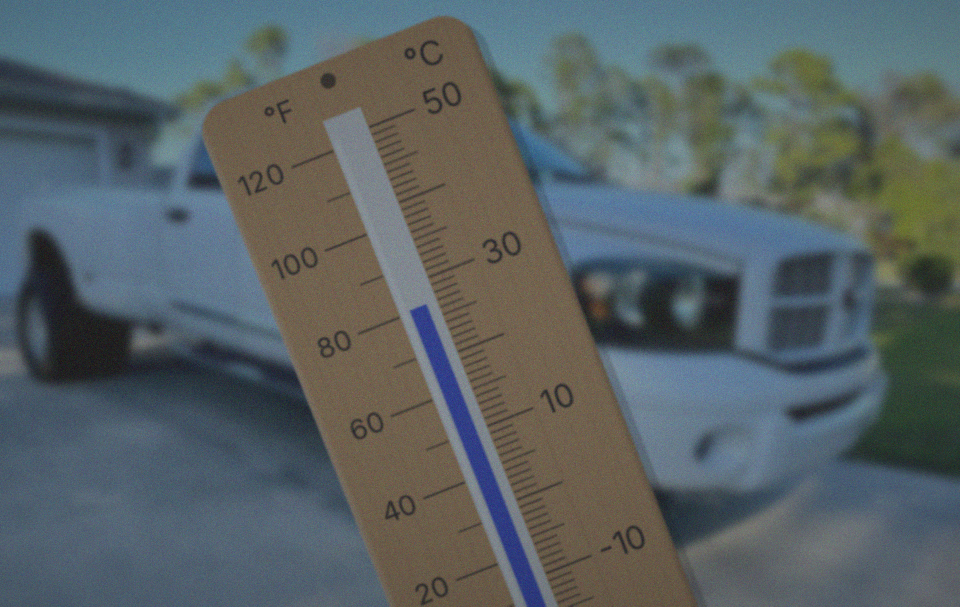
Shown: 27 °C
